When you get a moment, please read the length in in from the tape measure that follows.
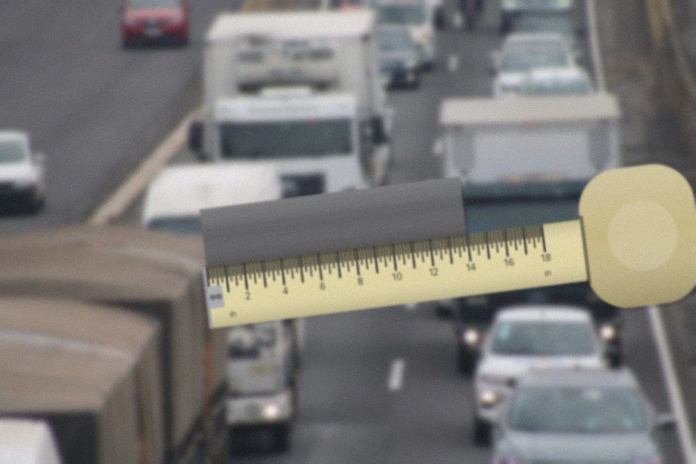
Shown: 14 in
